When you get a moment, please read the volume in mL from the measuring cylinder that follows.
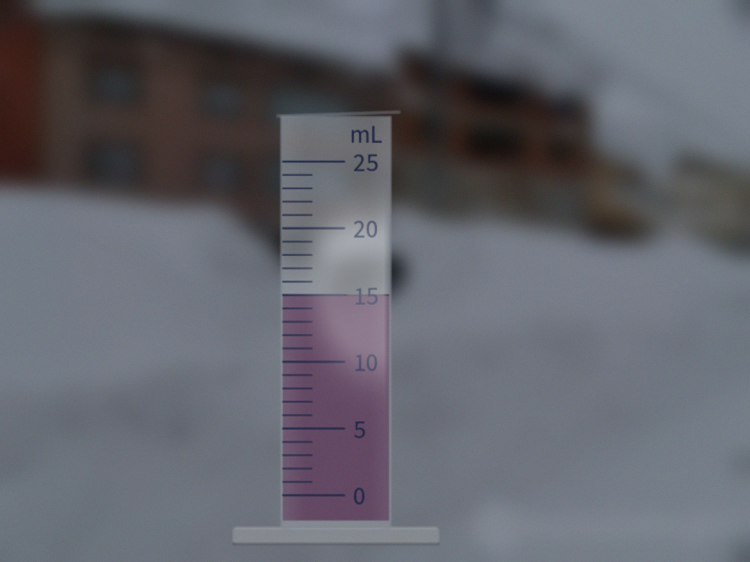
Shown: 15 mL
